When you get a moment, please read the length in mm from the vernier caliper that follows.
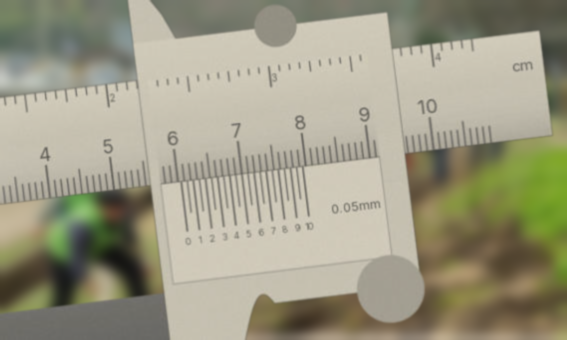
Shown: 60.5 mm
